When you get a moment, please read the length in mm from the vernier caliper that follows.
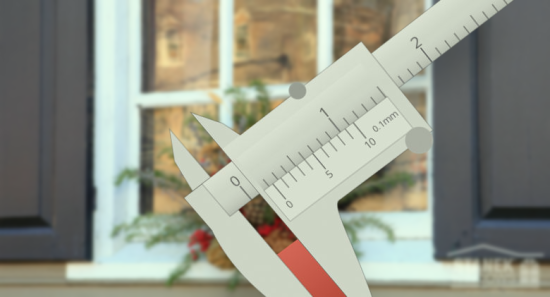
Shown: 2.4 mm
